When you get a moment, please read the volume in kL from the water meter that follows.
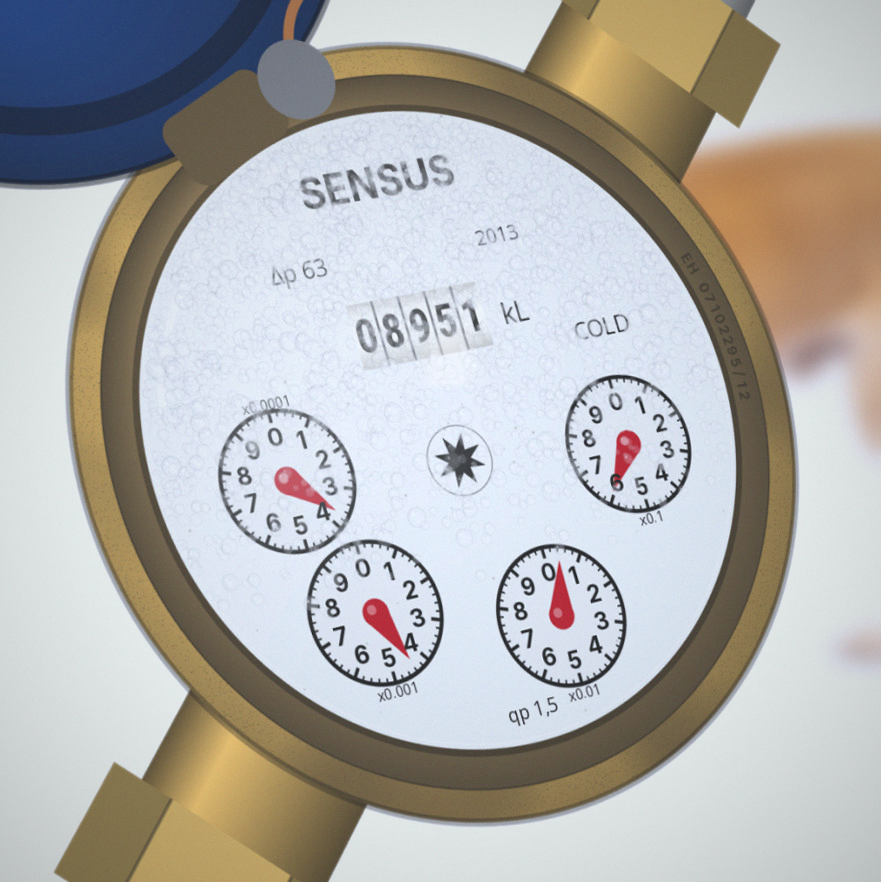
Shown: 8951.6043 kL
